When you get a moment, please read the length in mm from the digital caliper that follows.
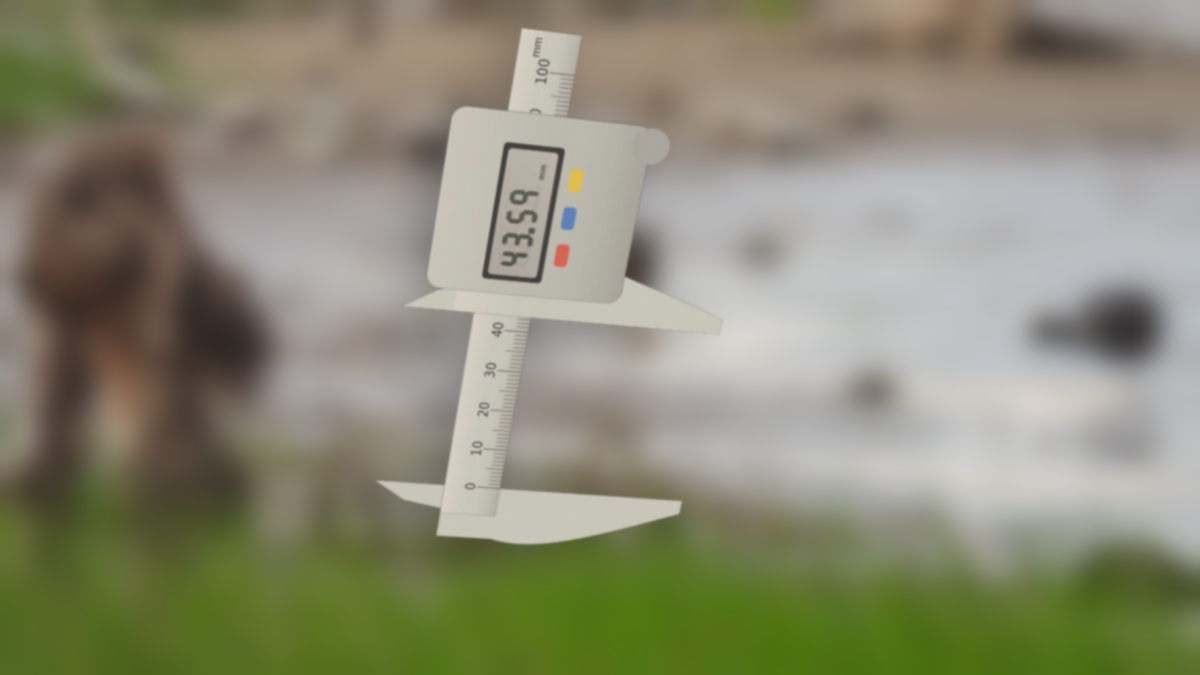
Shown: 43.59 mm
